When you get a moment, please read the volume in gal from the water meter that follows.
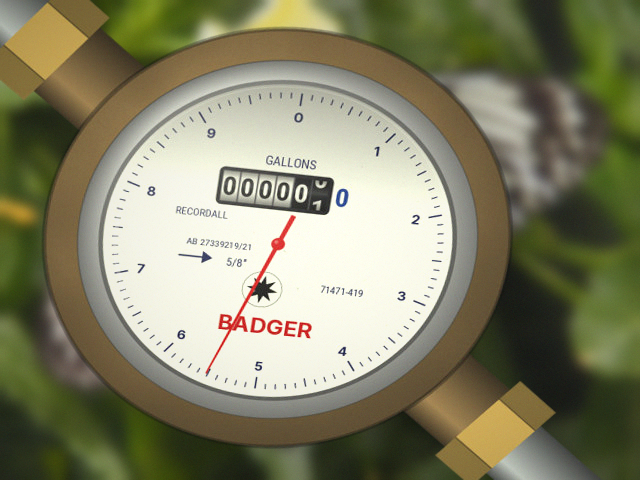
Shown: 5.5 gal
